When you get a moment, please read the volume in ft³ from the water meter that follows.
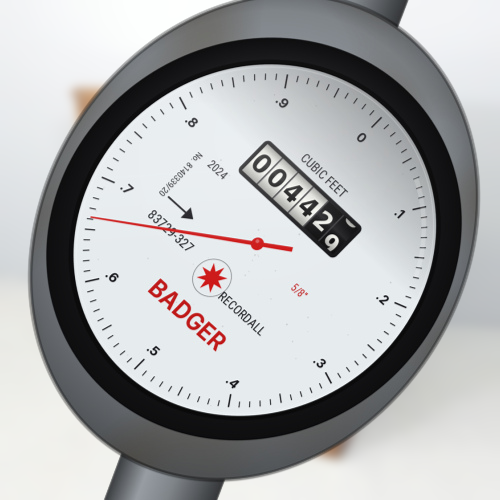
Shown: 4428.66 ft³
